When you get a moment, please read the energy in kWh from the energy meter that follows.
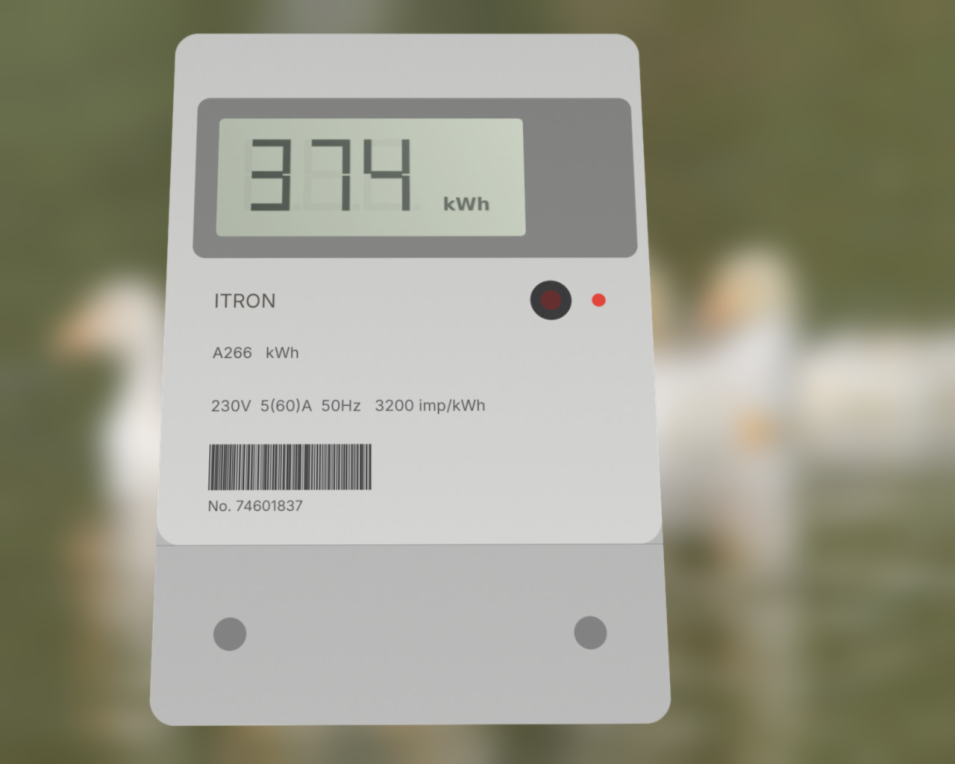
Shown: 374 kWh
